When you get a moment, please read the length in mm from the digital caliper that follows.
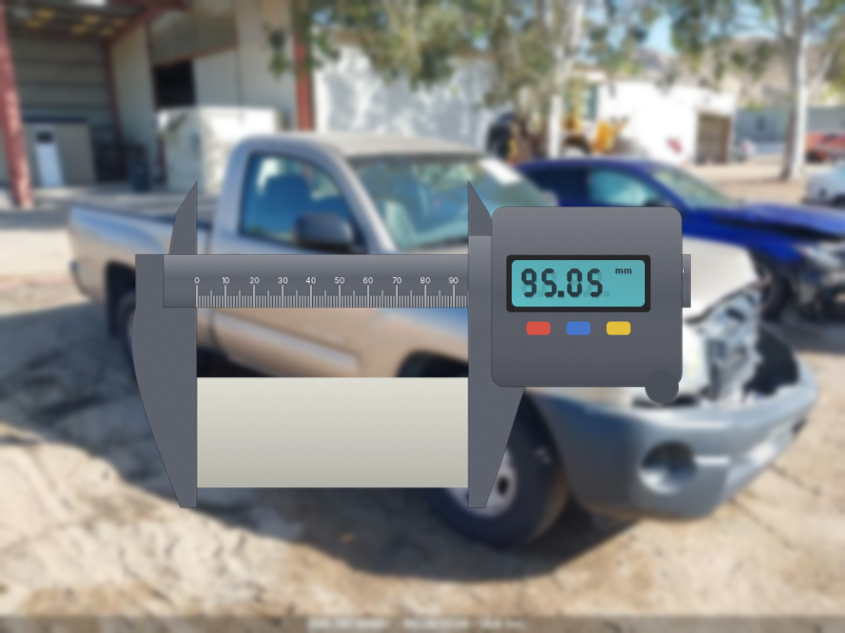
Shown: 95.05 mm
